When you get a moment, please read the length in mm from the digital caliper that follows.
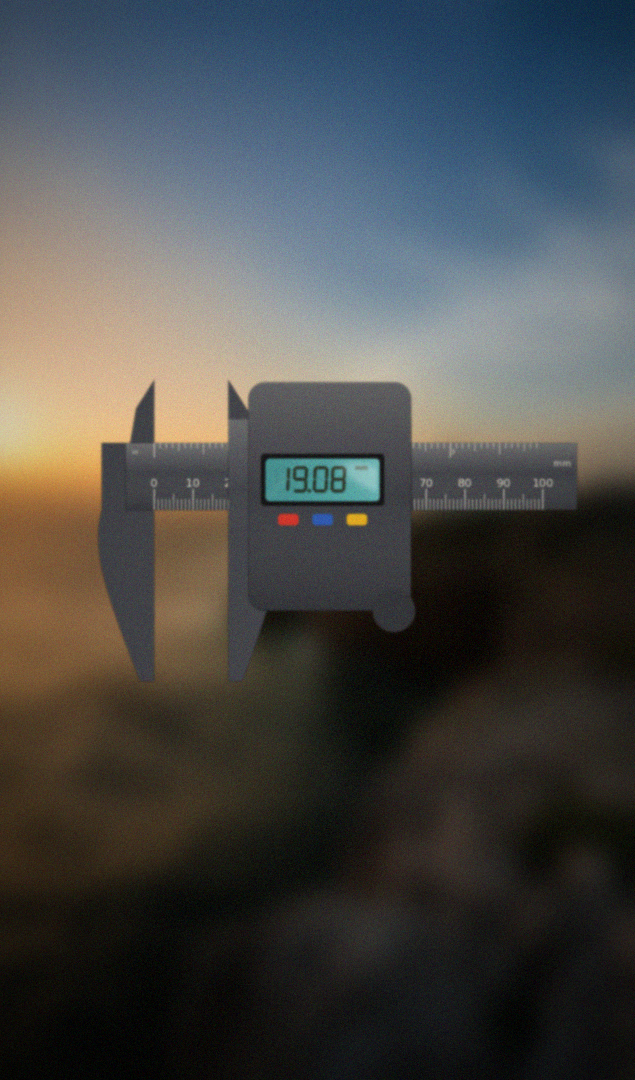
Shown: 19.08 mm
